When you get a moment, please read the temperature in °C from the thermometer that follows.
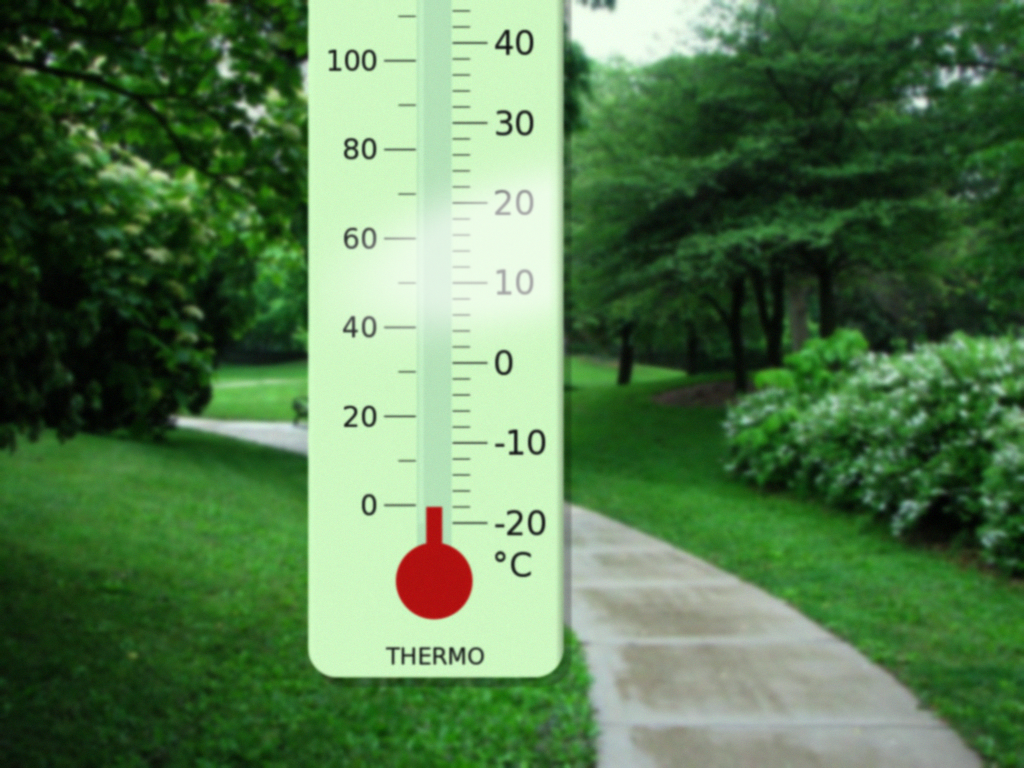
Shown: -18 °C
